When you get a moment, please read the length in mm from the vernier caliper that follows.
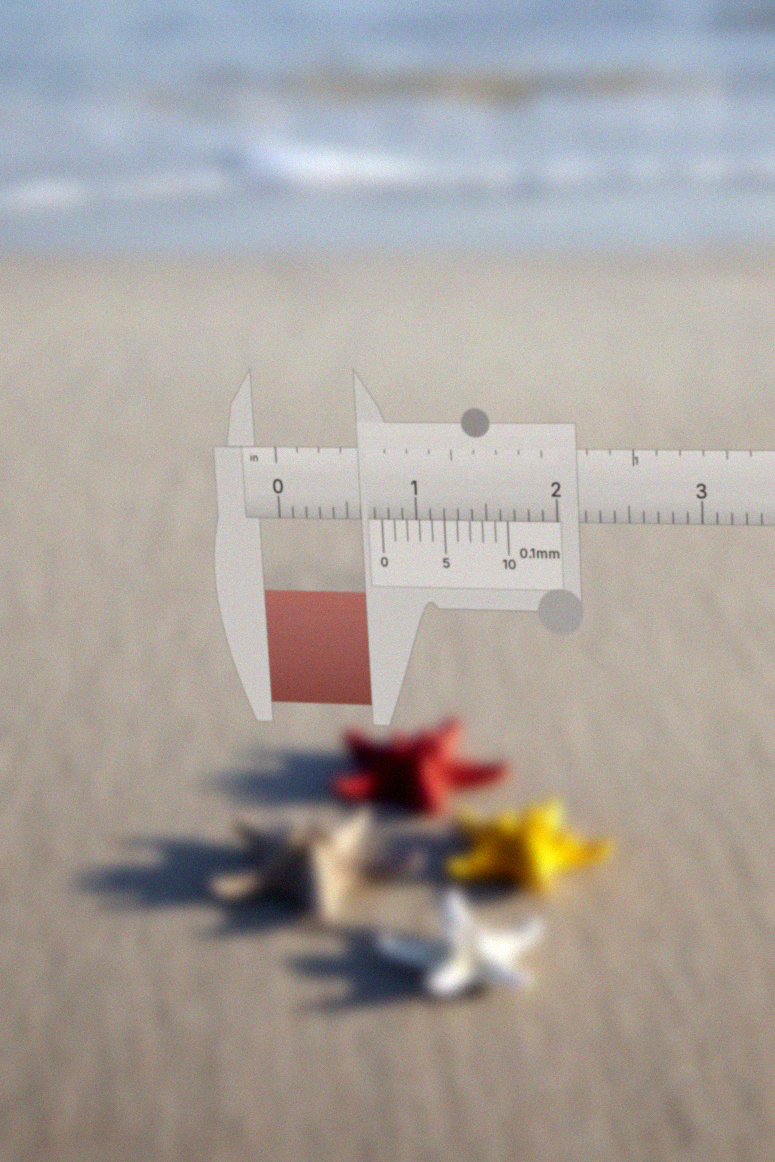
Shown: 7.5 mm
